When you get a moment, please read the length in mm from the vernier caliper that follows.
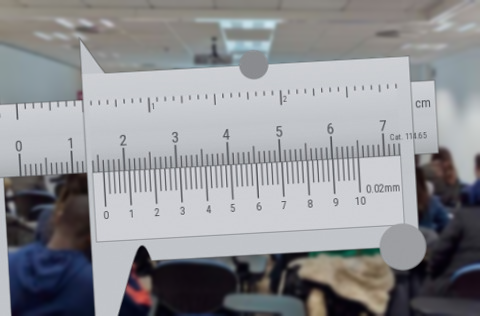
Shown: 16.0 mm
